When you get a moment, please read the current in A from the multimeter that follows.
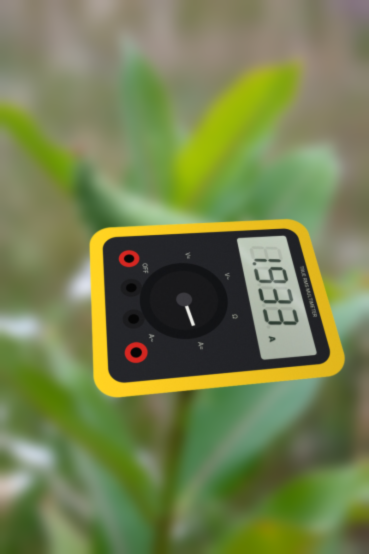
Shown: 1.933 A
